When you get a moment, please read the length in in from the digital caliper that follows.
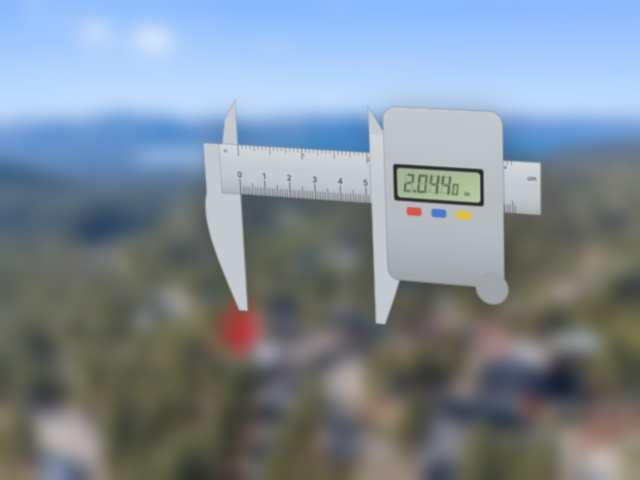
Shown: 2.0440 in
